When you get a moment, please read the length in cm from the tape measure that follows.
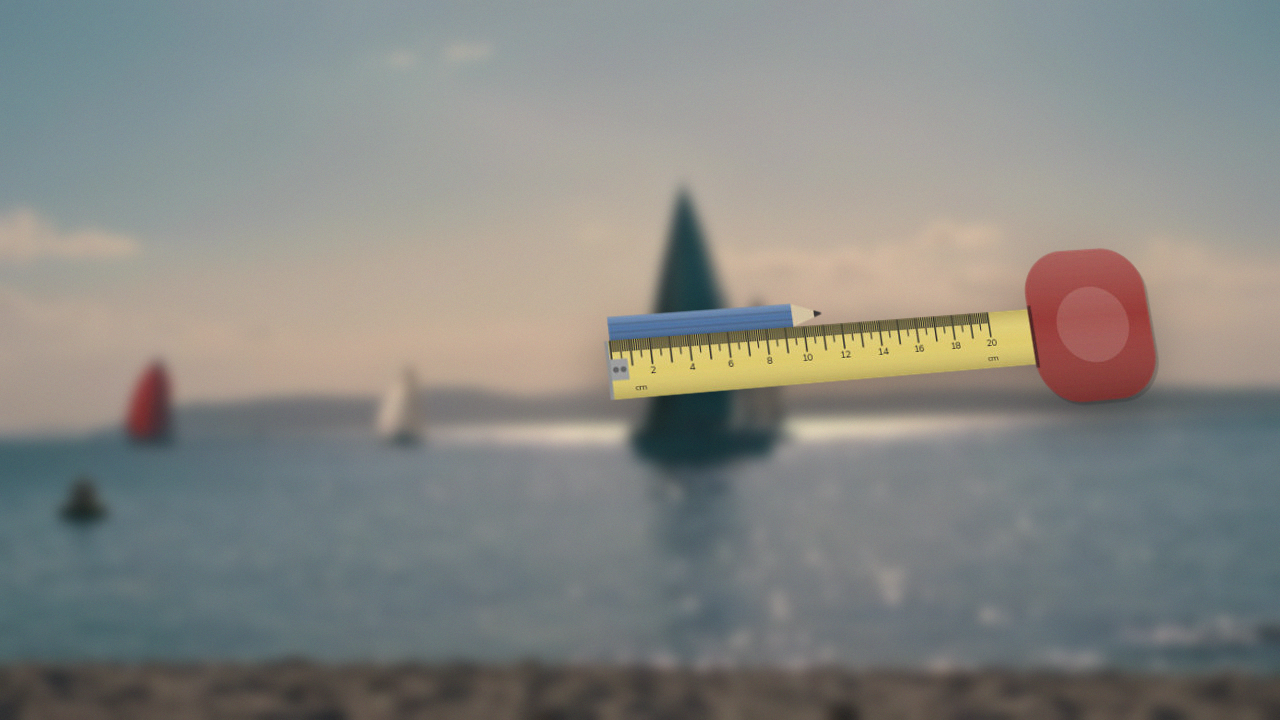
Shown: 11 cm
